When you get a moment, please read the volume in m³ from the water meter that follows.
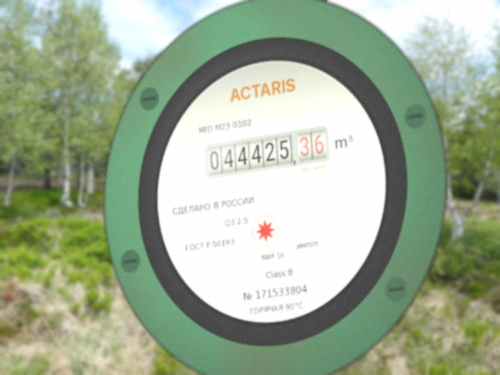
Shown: 44425.36 m³
